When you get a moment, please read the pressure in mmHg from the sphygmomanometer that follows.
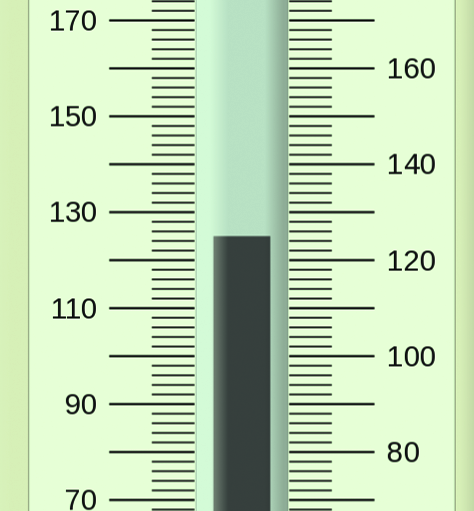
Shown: 125 mmHg
